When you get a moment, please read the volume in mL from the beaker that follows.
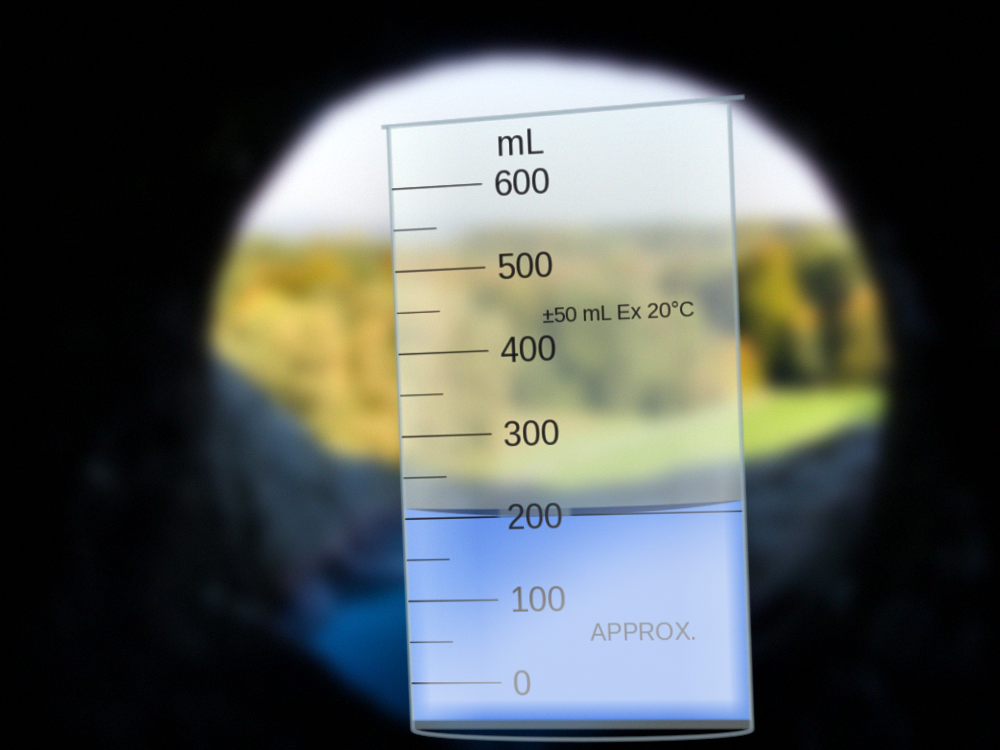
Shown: 200 mL
